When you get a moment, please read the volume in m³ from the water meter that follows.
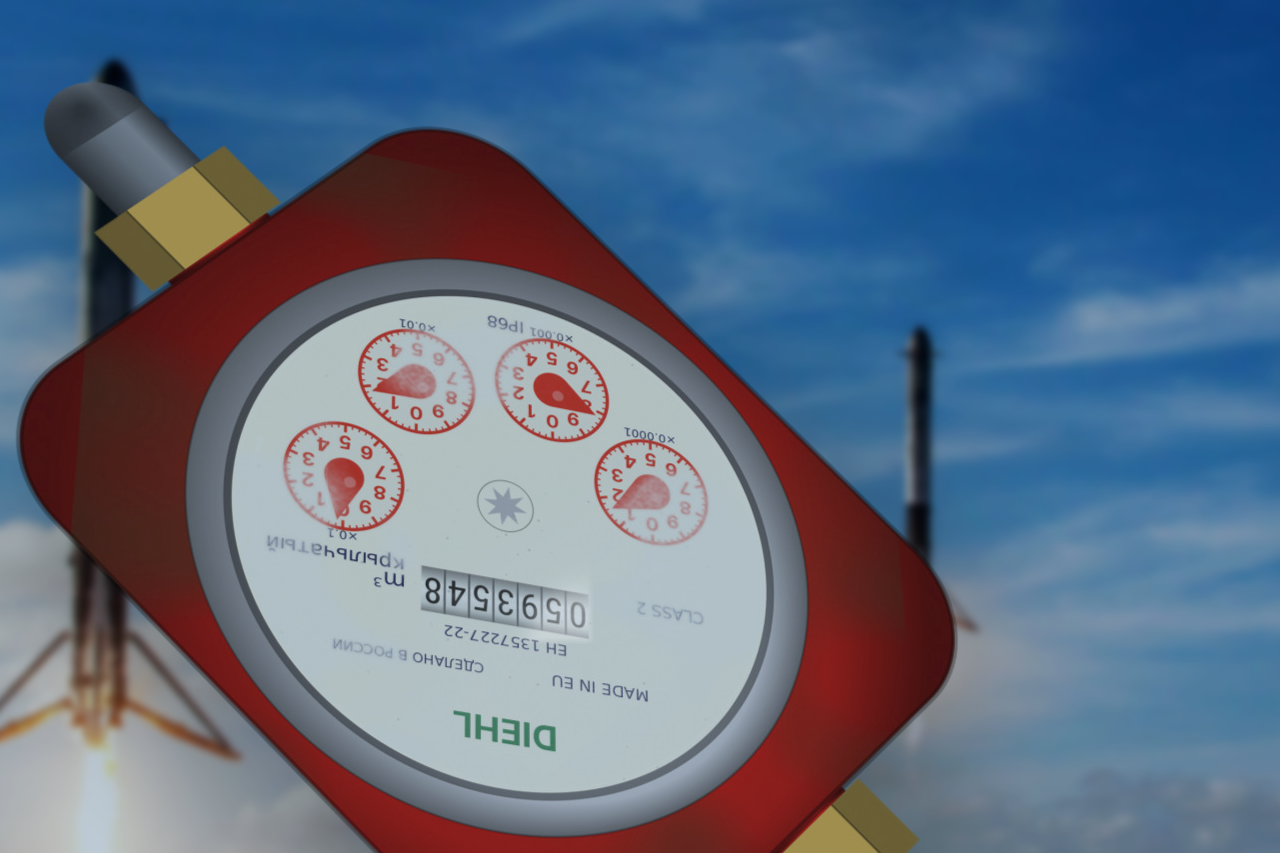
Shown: 593548.0181 m³
